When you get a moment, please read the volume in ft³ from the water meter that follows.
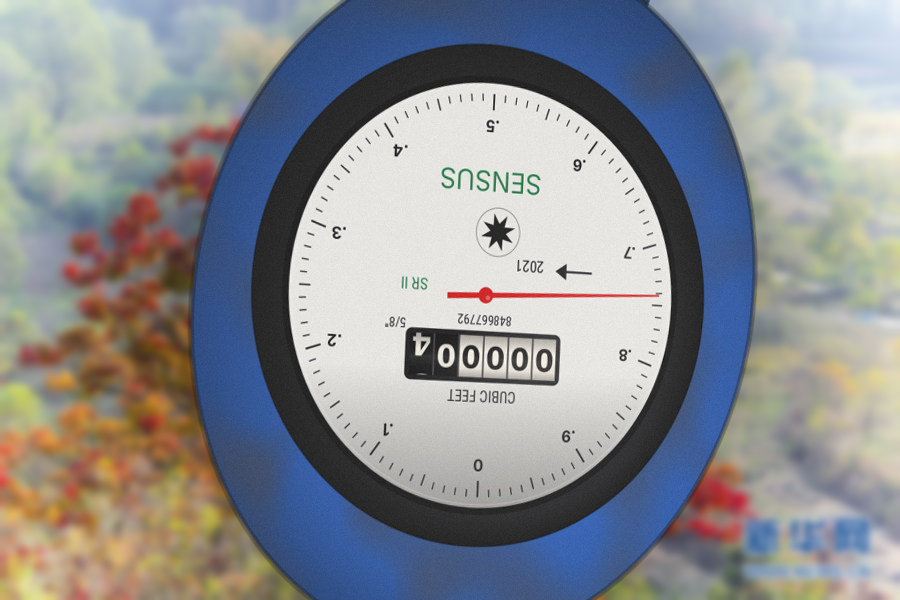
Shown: 3.74 ft³
